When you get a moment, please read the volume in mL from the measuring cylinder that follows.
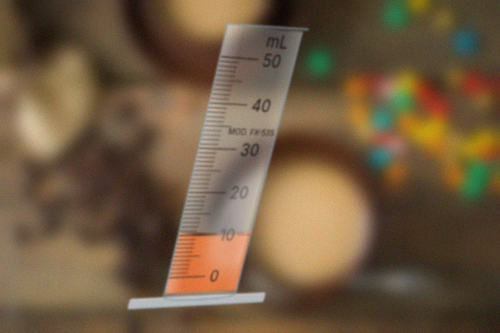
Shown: 10 mL
